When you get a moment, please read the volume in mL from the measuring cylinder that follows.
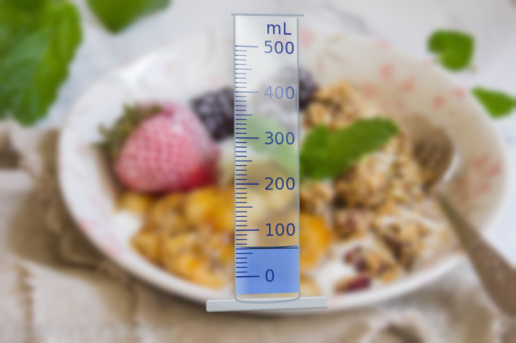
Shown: 60 mL
